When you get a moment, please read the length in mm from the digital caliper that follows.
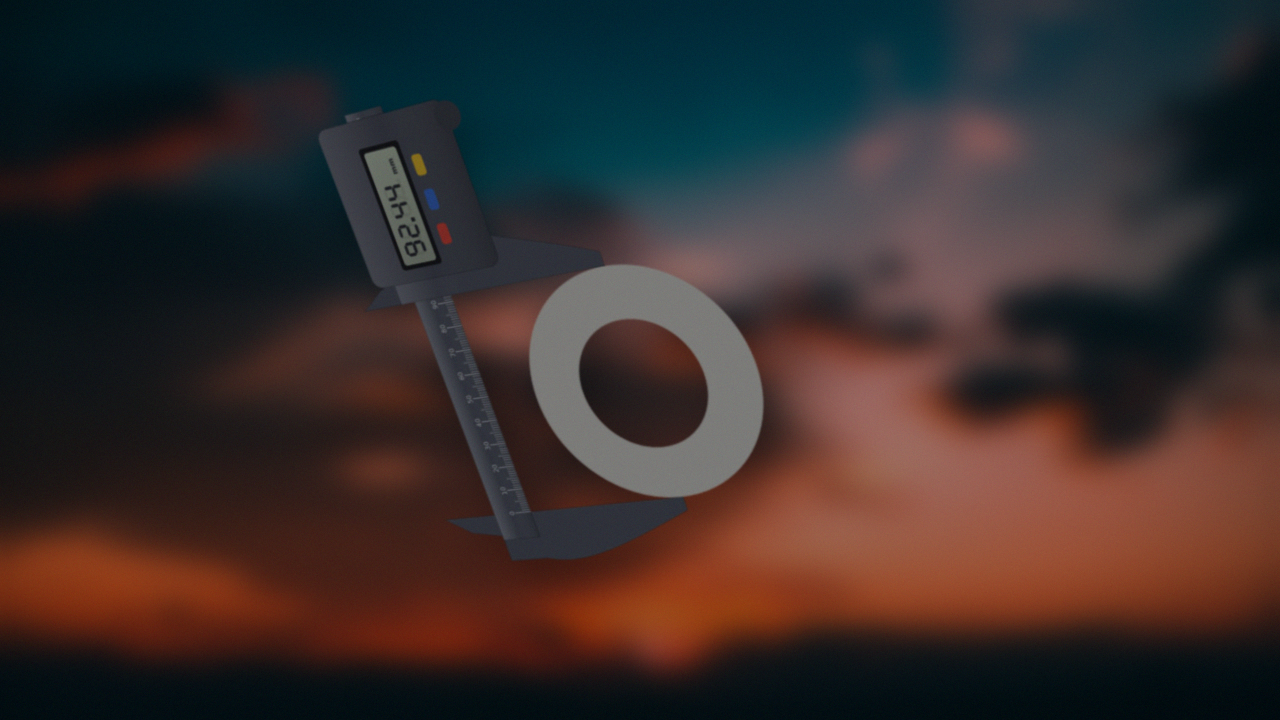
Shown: 92.44 mm
